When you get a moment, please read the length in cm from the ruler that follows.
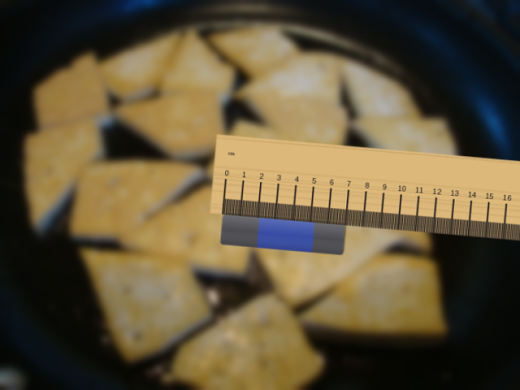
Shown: 7 cm
